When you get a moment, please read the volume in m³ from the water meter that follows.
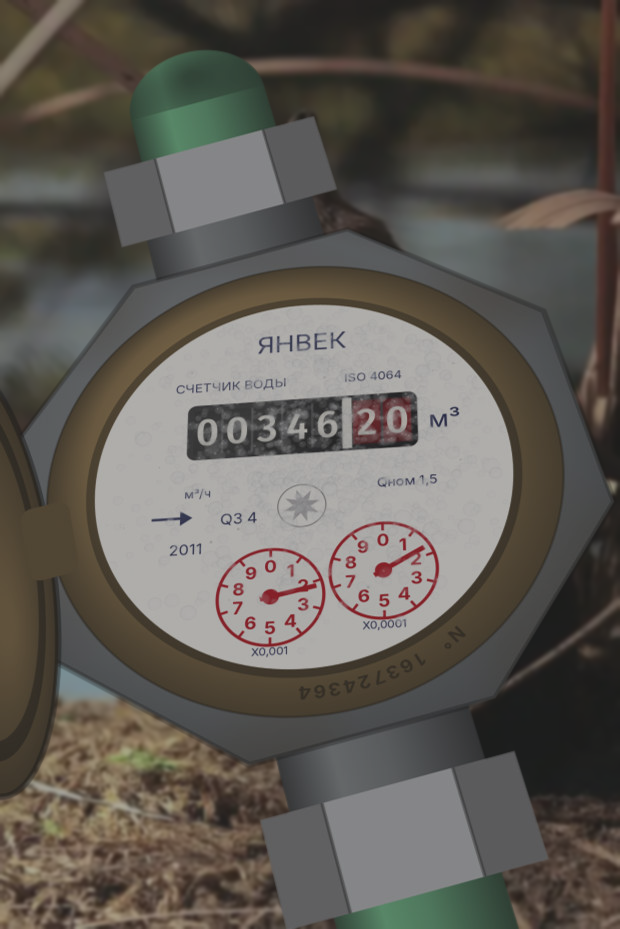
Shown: 346.2021 m³
